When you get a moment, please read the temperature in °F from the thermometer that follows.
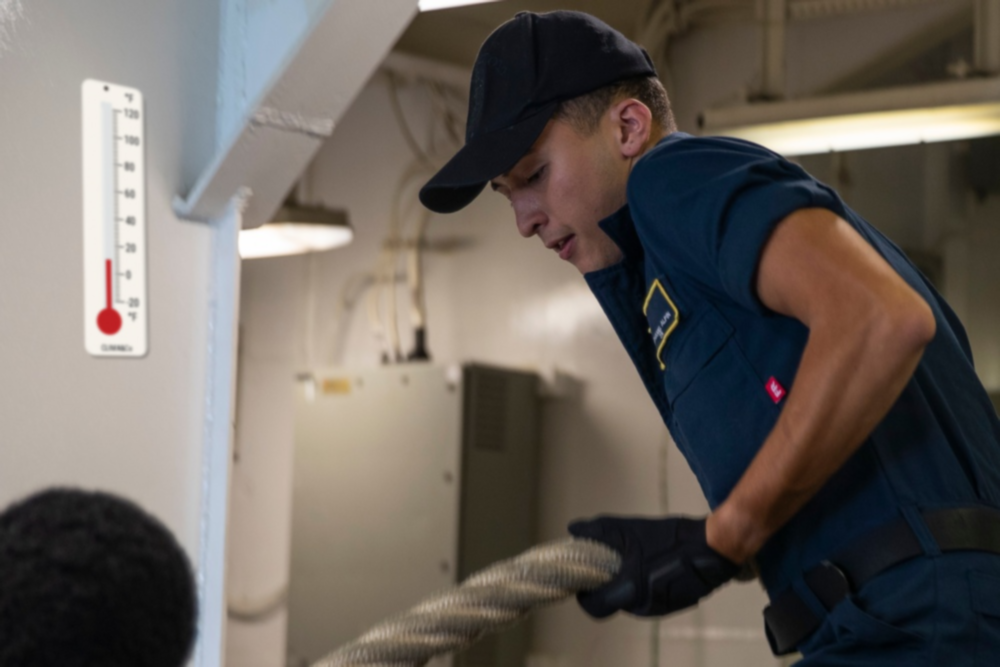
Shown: 10 °F
